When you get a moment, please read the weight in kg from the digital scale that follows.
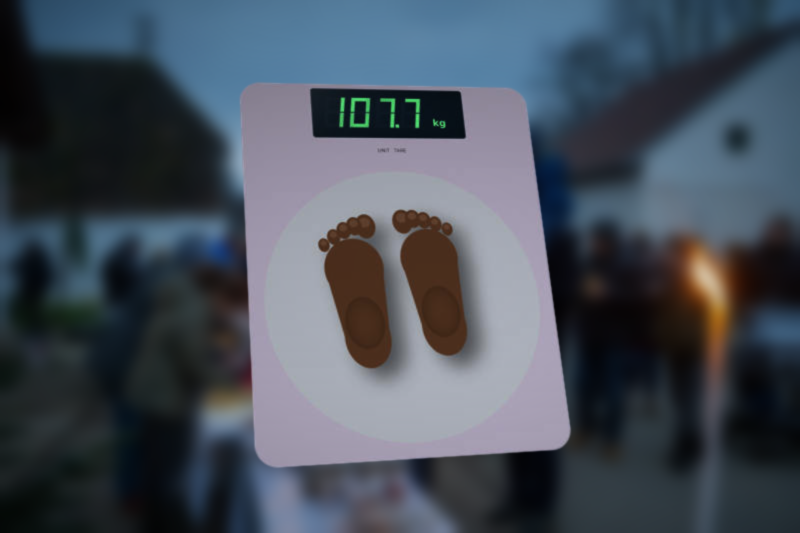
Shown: 107.7 kg
